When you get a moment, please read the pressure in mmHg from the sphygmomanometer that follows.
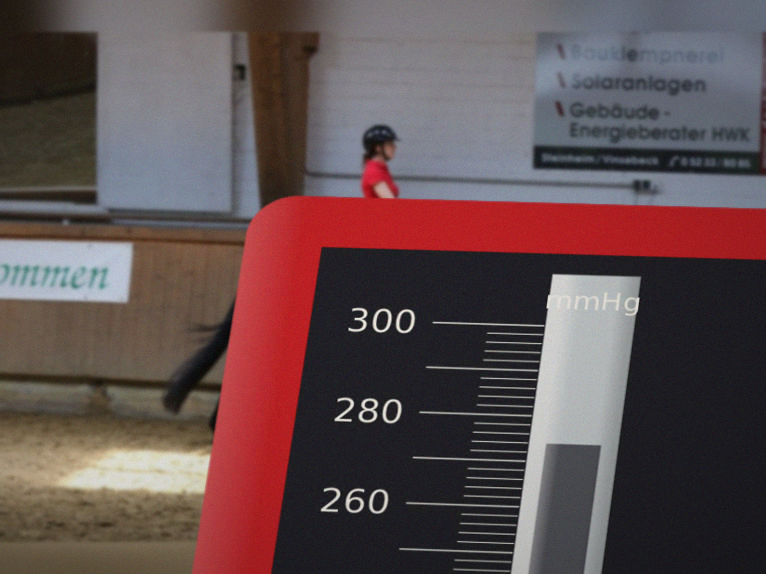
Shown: 274 mmHg
